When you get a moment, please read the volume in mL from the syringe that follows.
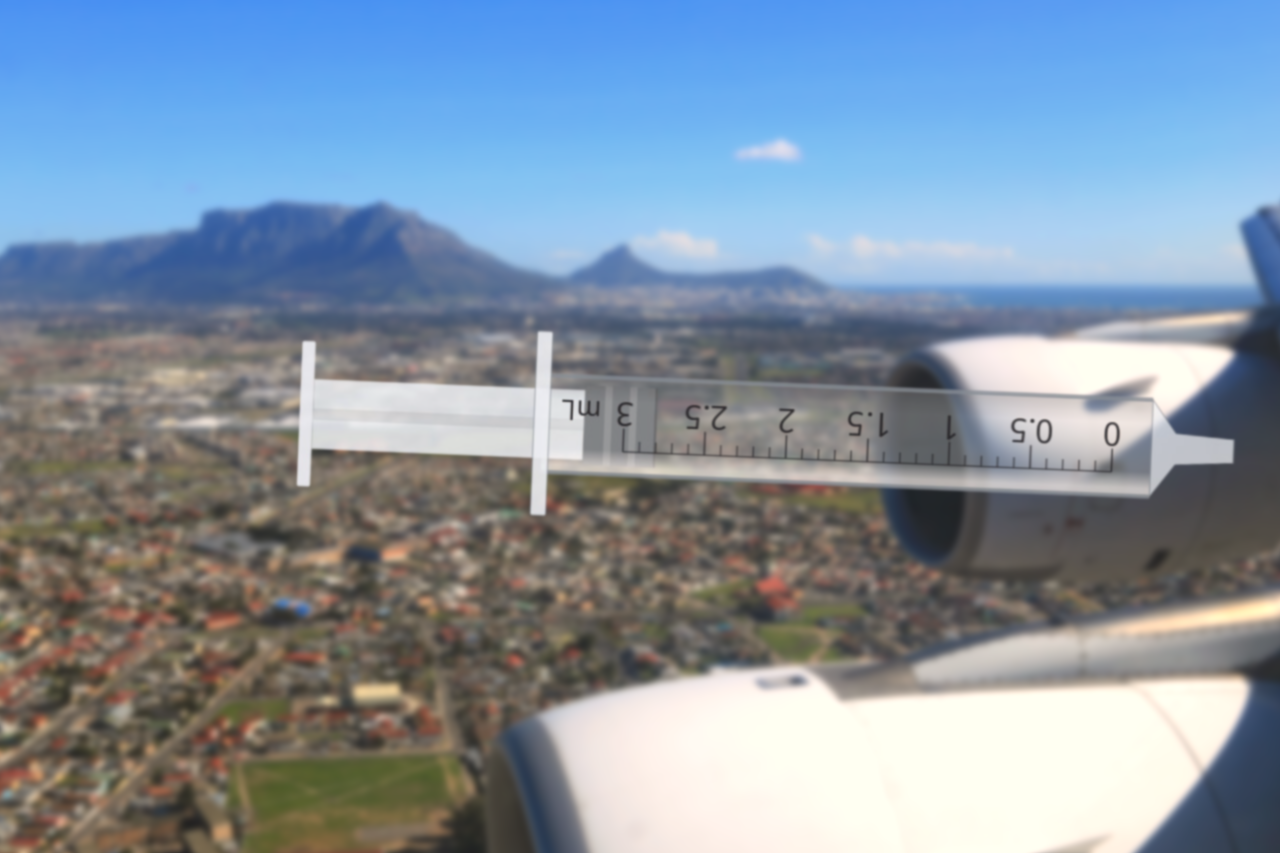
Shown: 2.8 mL
